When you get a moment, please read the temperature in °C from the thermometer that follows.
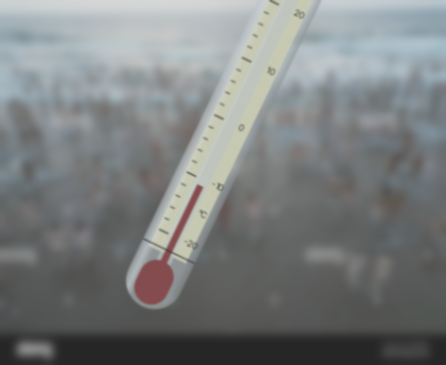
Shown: -11 °C
